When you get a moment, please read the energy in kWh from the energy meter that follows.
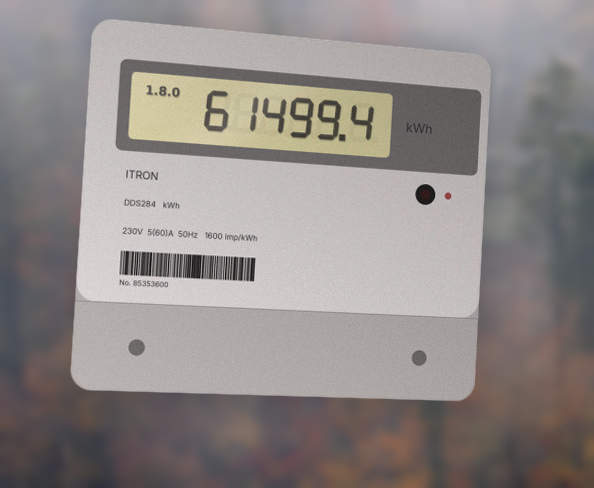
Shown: 61499.4 kWh
